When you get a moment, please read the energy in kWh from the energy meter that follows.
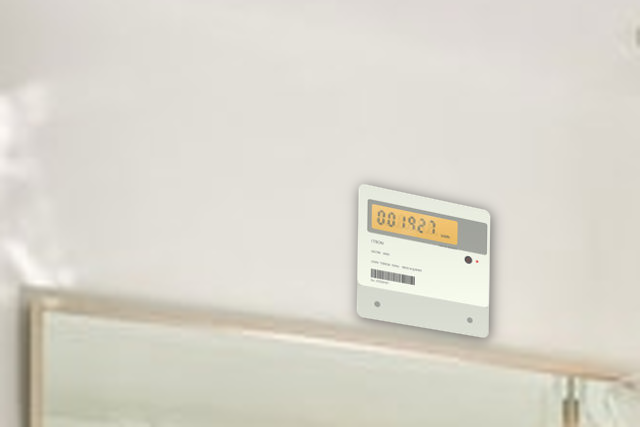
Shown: 1927 kWh
